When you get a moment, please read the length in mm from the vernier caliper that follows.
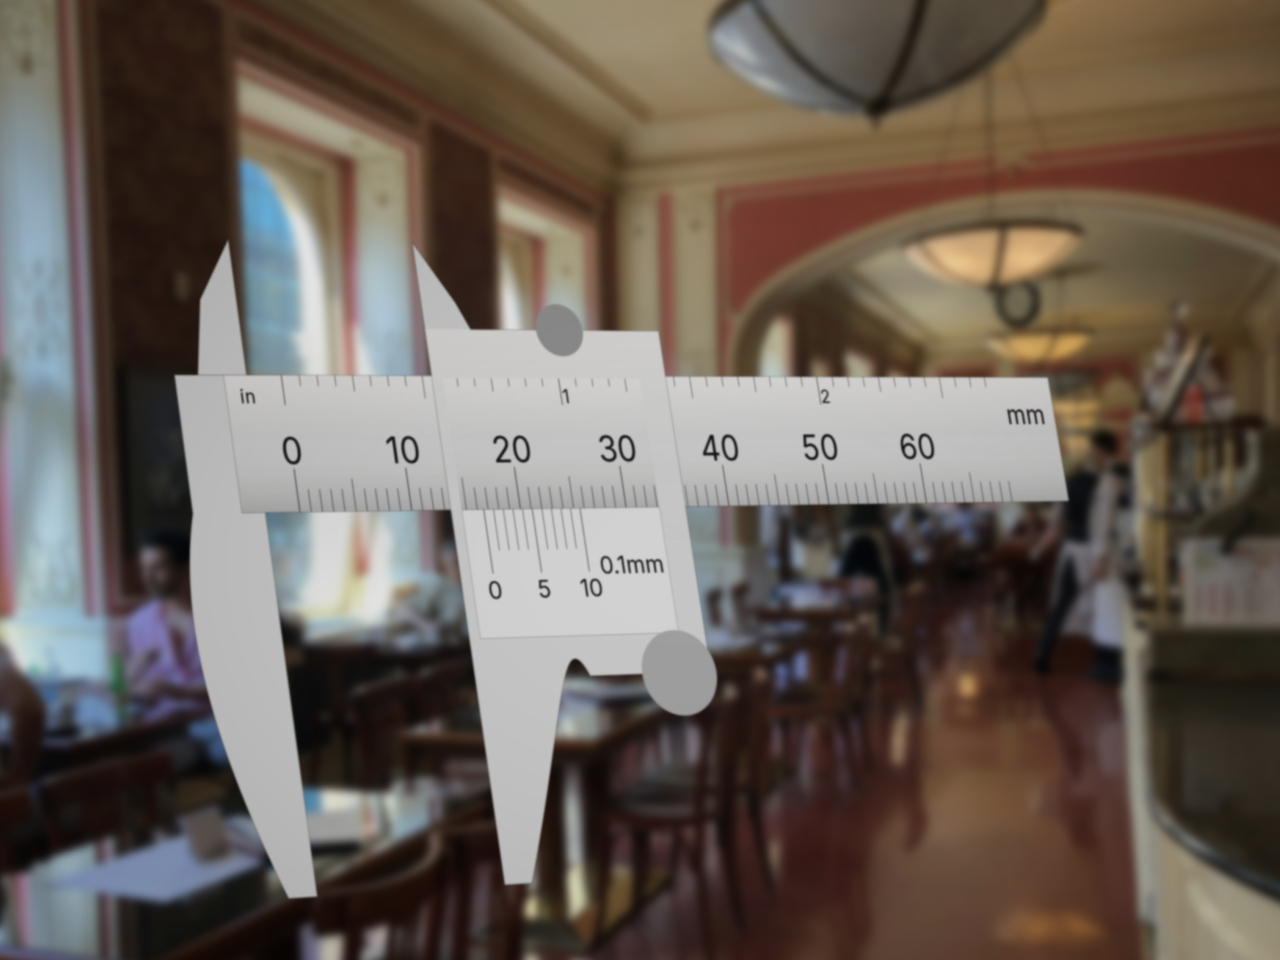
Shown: 16.6 mm
